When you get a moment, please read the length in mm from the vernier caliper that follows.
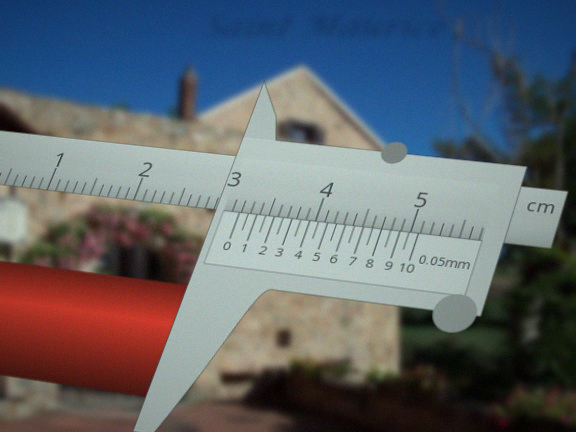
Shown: 31.8 mm
